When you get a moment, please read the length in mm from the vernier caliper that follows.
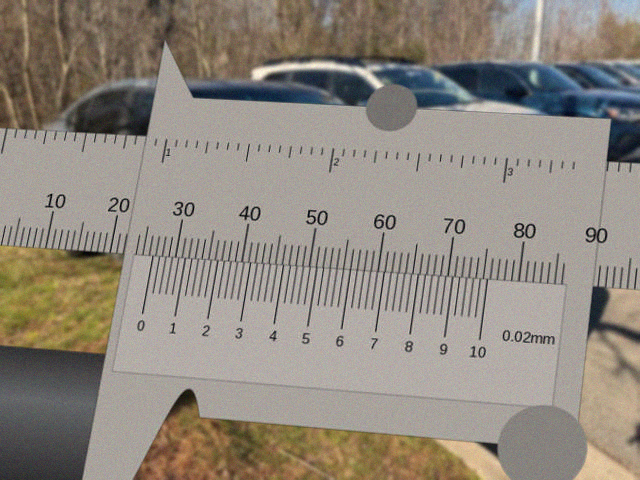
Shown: 26.6 mm
